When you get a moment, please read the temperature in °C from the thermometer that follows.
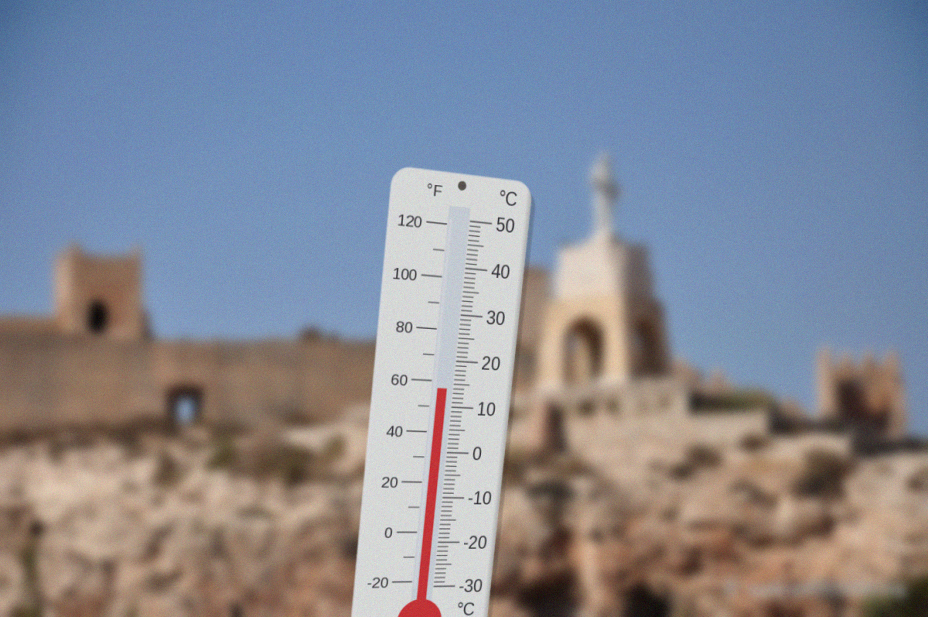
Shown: 14 °C
